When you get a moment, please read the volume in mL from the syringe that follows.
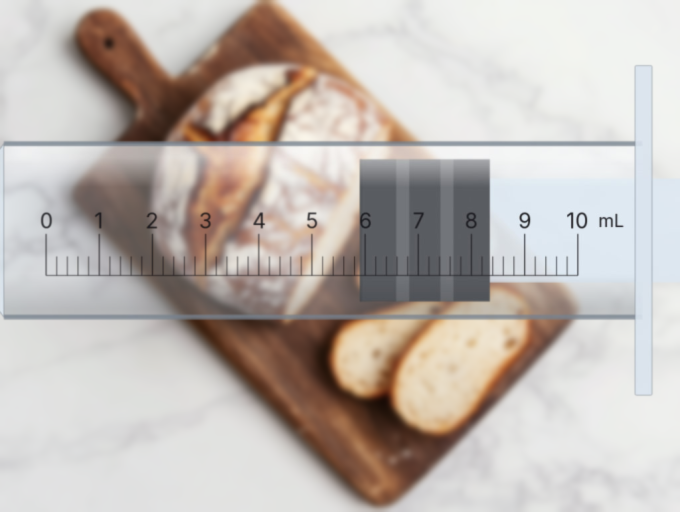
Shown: 5.9 mL
